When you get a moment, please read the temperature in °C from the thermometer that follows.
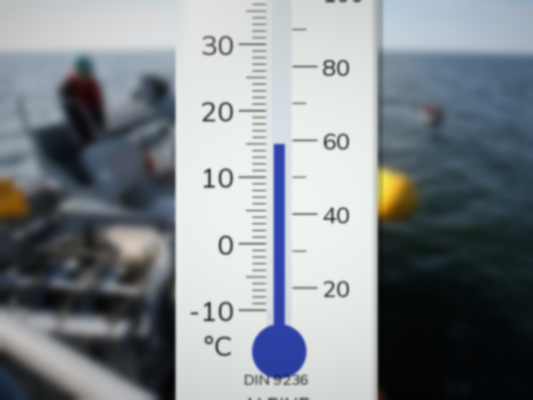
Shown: 15 °C
